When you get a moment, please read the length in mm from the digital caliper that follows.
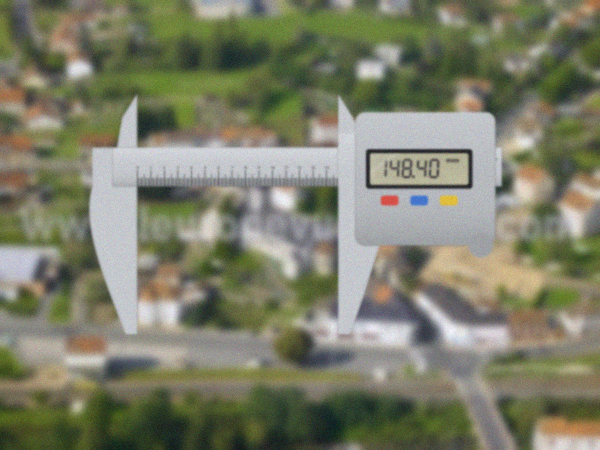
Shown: 148.40 mm
